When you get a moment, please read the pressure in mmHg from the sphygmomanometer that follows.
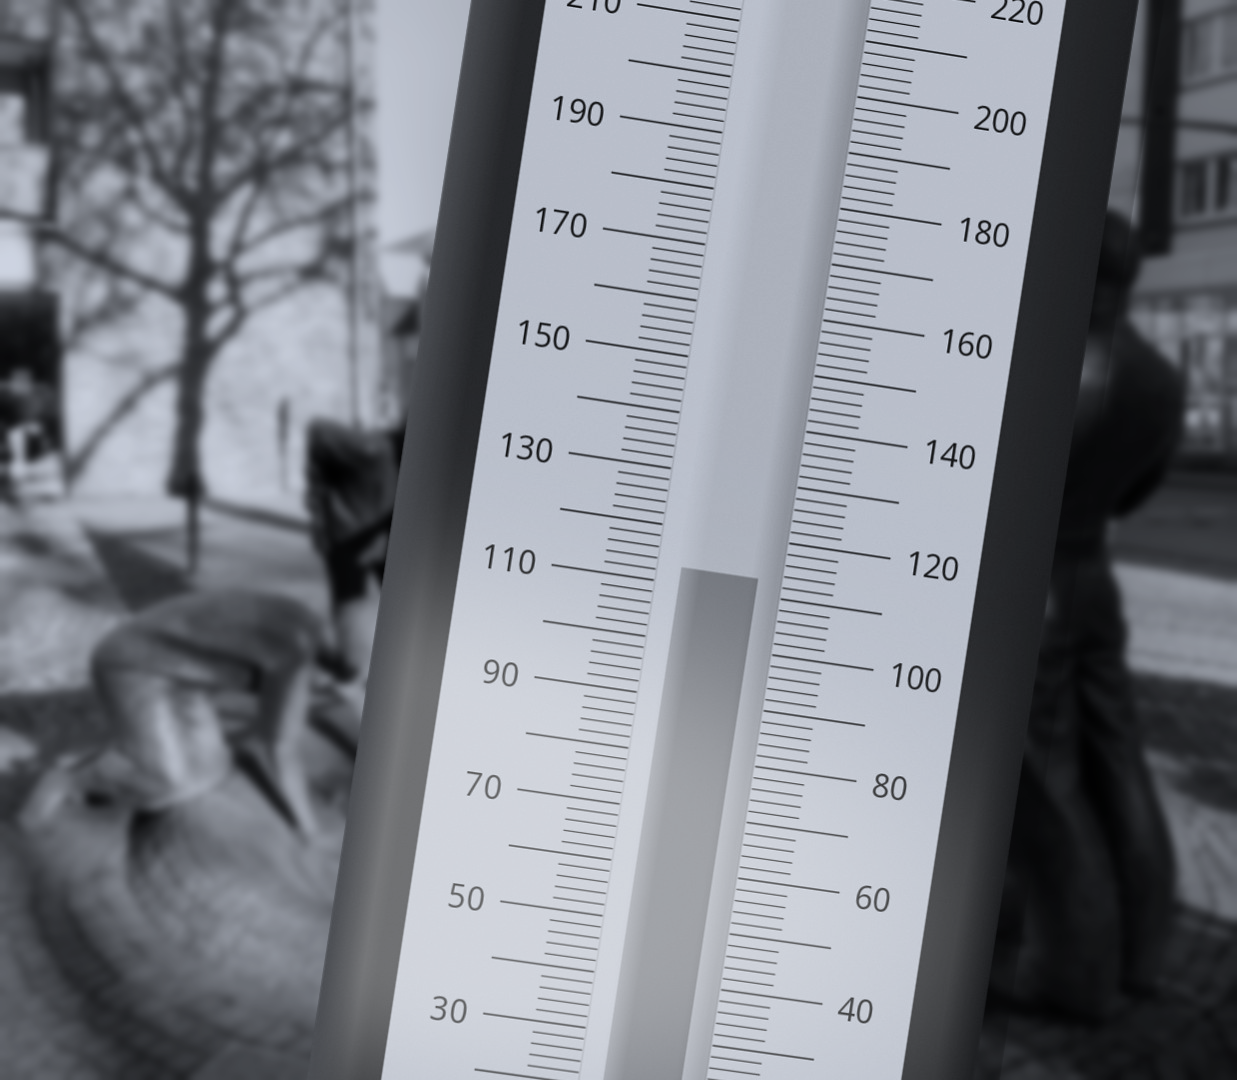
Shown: 113 mmHg
